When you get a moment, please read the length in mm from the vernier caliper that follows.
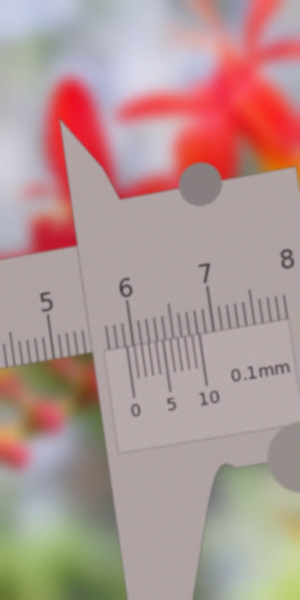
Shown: 59.2 mm
